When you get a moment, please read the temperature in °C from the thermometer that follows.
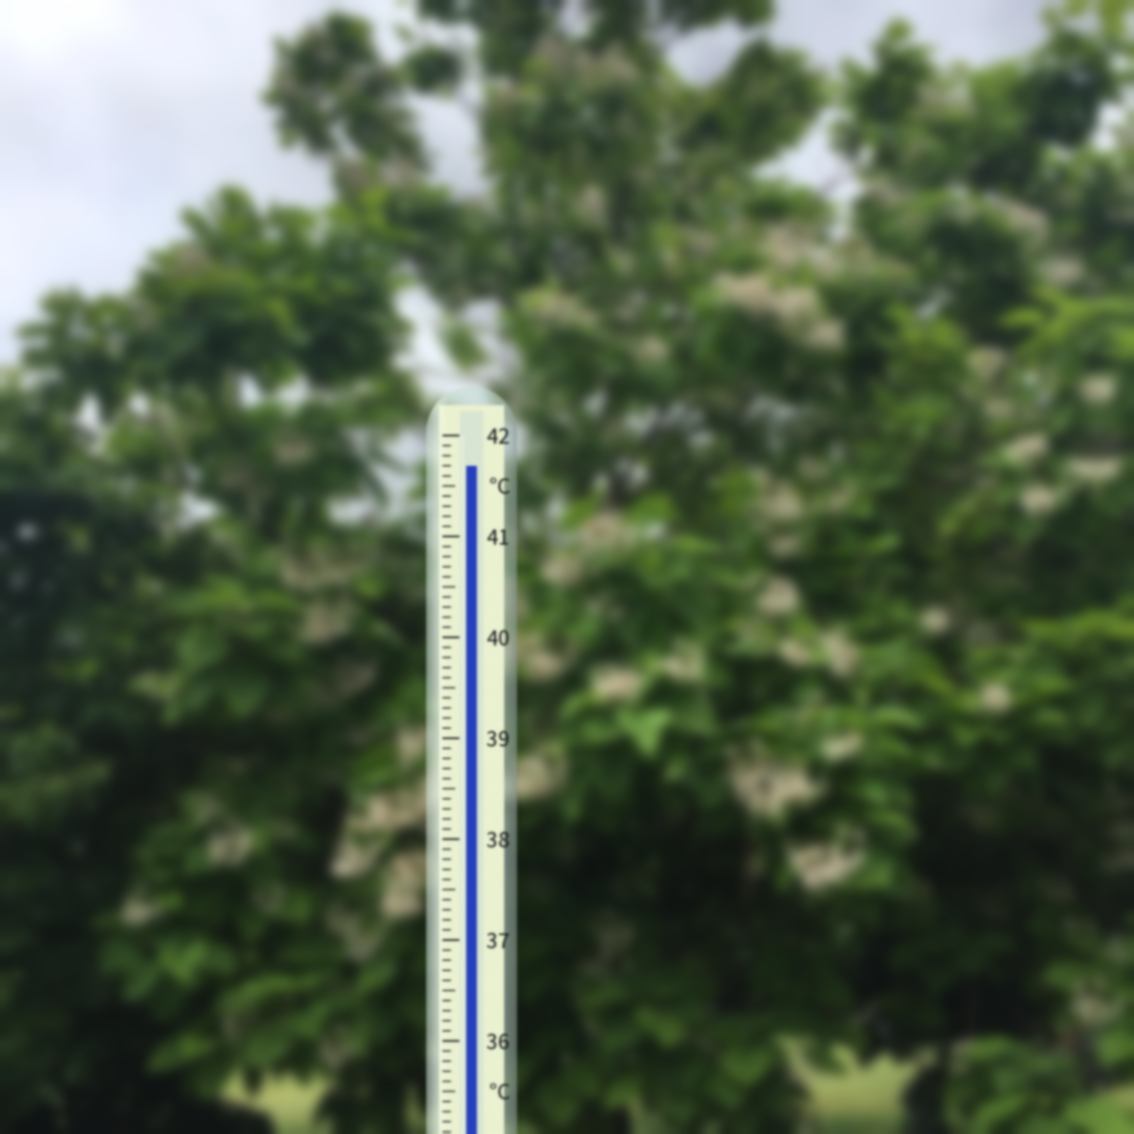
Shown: 41.7 °C
